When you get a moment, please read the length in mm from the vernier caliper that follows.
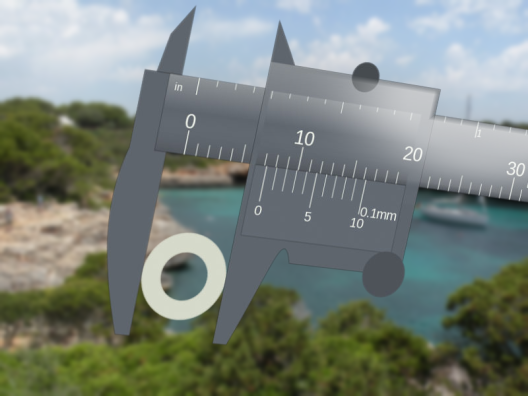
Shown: 7.2 mm
